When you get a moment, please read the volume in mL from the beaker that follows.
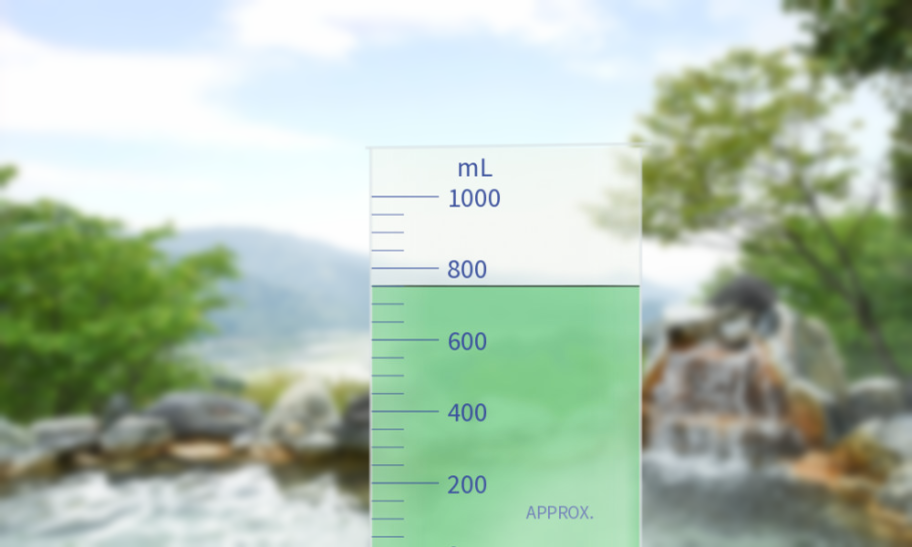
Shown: 750 mL
